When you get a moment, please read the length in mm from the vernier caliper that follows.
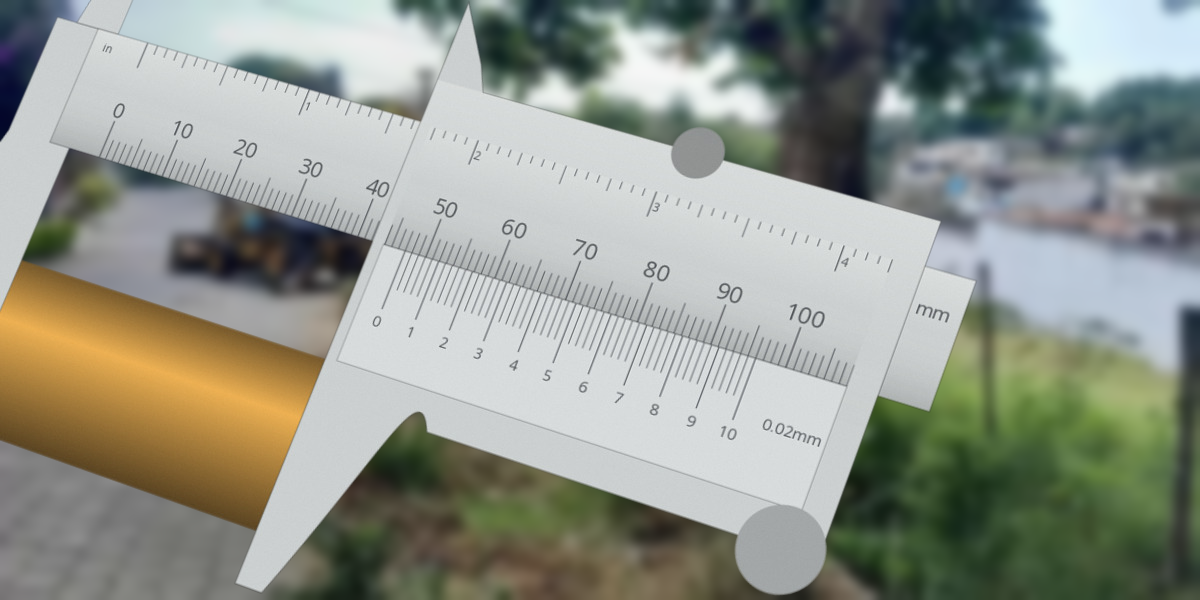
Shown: 47.0 mm
